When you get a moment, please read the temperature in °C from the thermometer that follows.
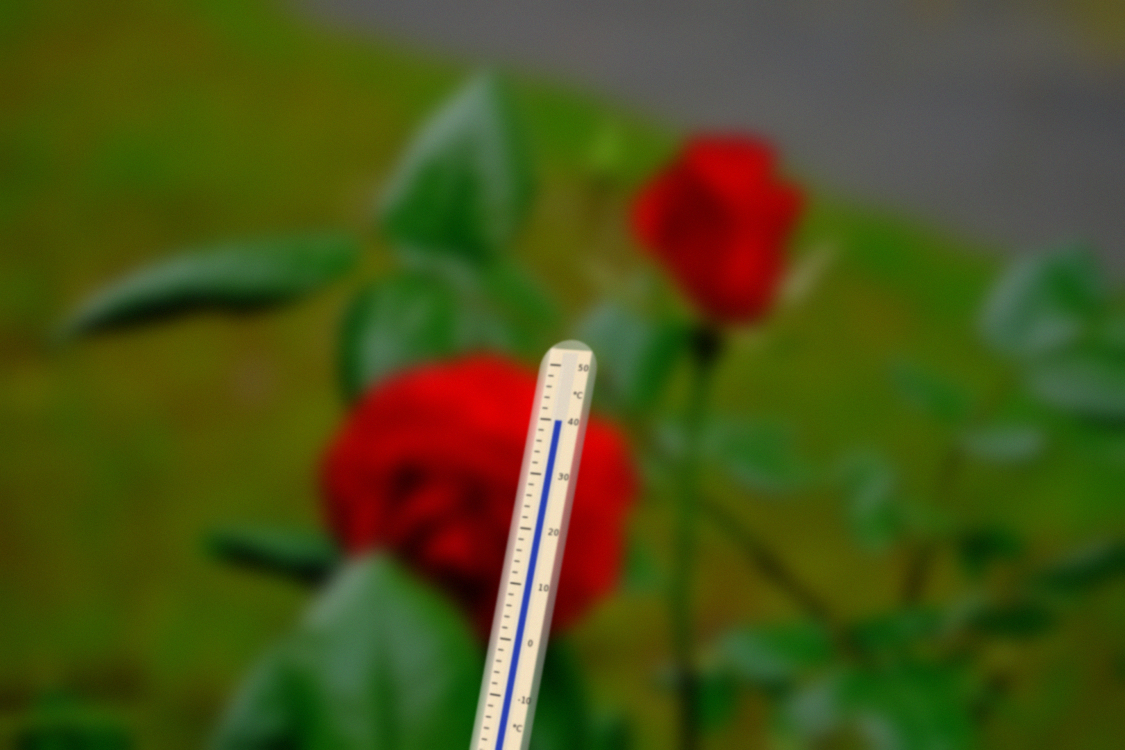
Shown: 40 °C
